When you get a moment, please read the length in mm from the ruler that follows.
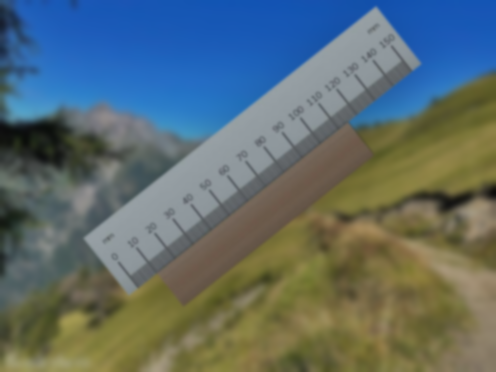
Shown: 105 mm
